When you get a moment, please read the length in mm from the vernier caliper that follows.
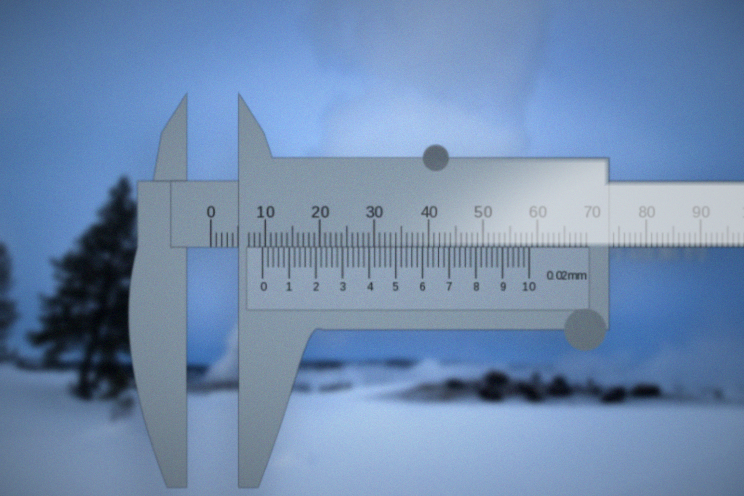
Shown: 9.5 mm
